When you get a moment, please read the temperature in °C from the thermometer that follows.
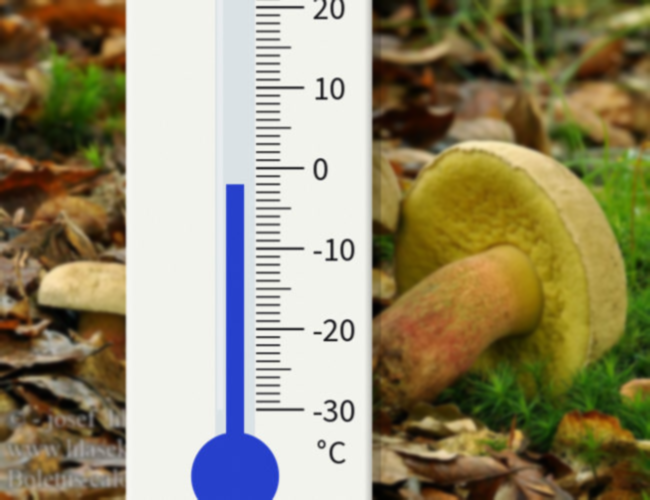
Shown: -2 °C
